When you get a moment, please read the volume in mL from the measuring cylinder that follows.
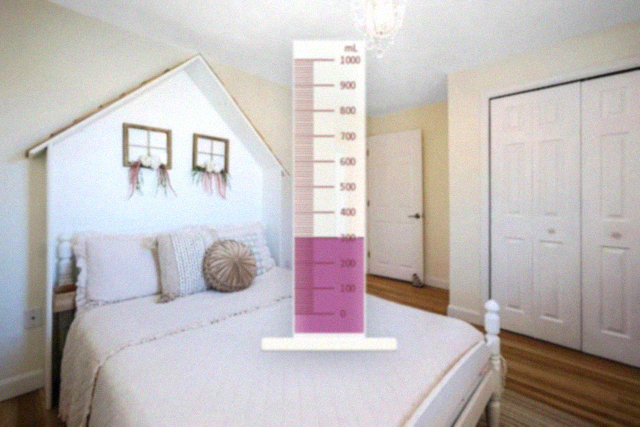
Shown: 300 mL
